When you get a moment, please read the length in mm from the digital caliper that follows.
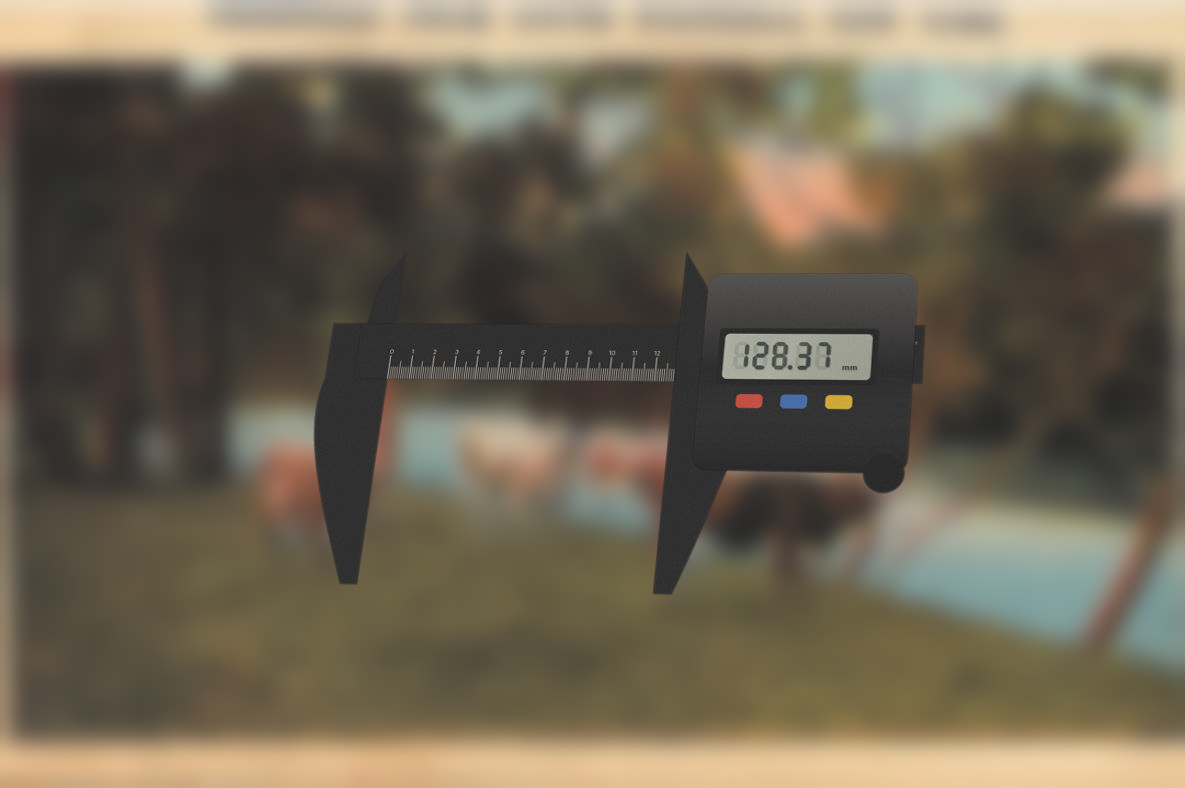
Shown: 128.37 mm
